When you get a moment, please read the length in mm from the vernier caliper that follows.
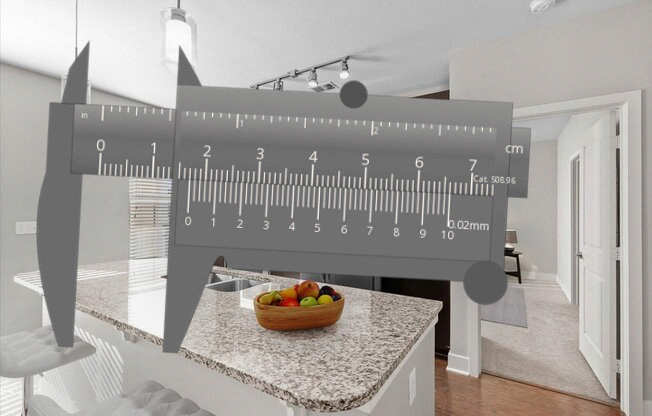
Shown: 17.0 mm
